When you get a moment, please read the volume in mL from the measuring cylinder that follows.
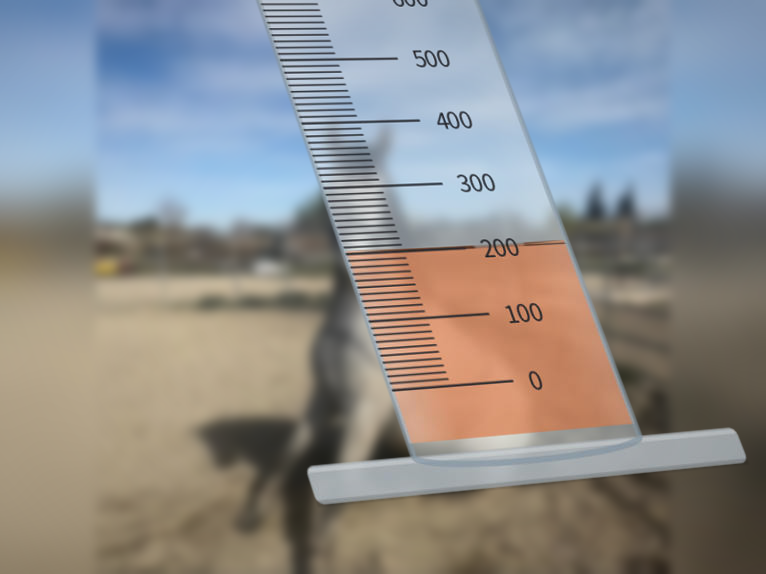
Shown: 200 mL
